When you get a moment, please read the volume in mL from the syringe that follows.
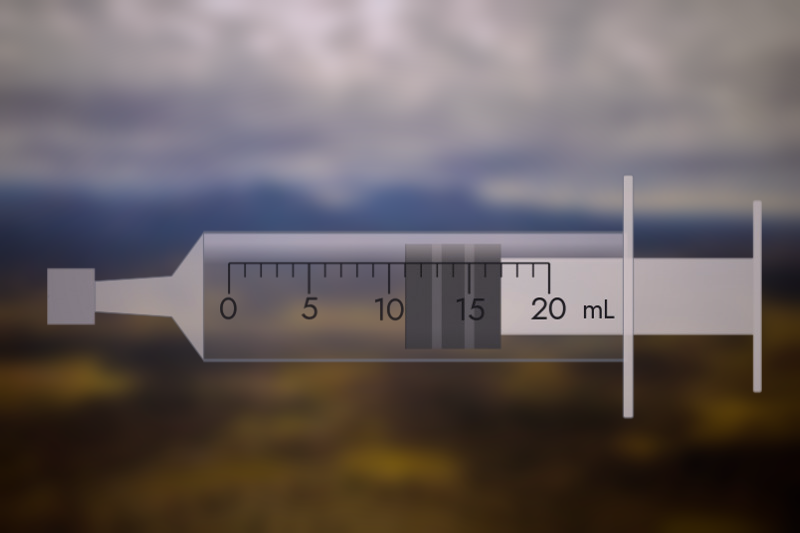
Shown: 11 mL
